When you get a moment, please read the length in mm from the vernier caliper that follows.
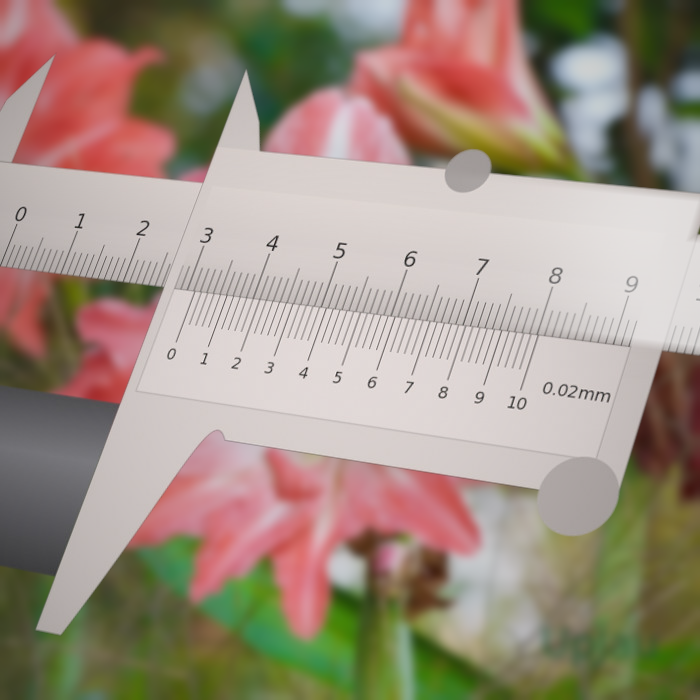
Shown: 31.2 mm
